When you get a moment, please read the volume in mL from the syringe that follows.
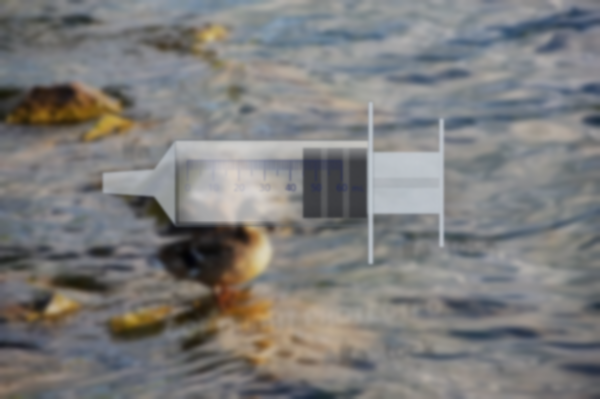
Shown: 45 mL
